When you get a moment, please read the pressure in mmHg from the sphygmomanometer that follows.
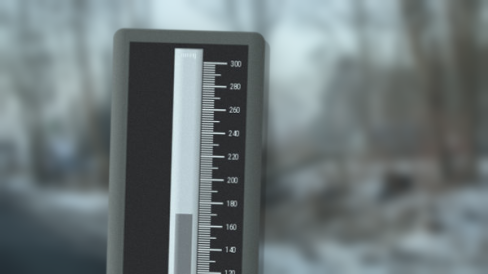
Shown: 170 mmHg
